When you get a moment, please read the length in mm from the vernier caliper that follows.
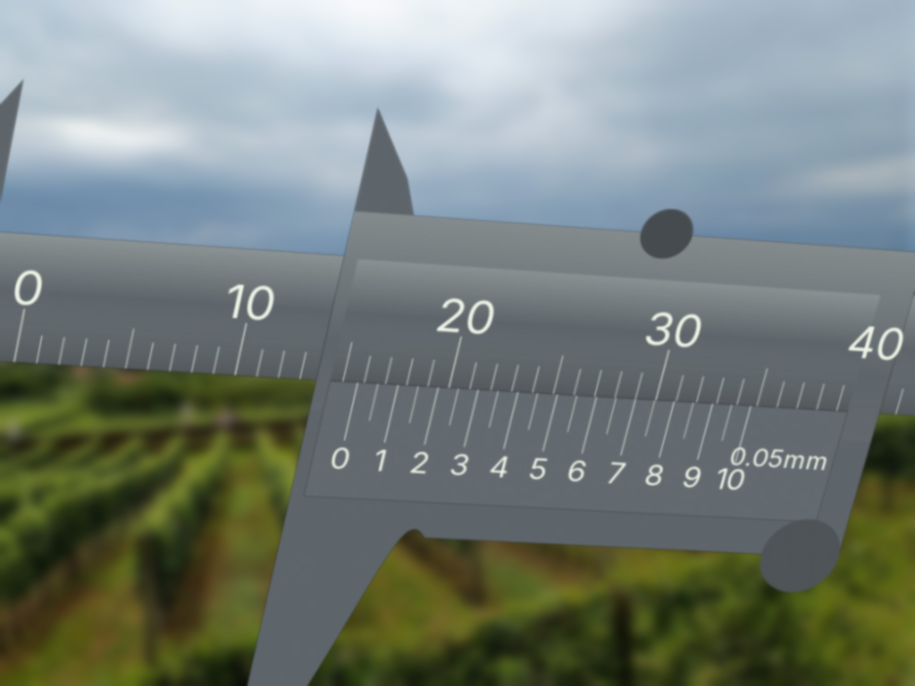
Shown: 15.7 mm
